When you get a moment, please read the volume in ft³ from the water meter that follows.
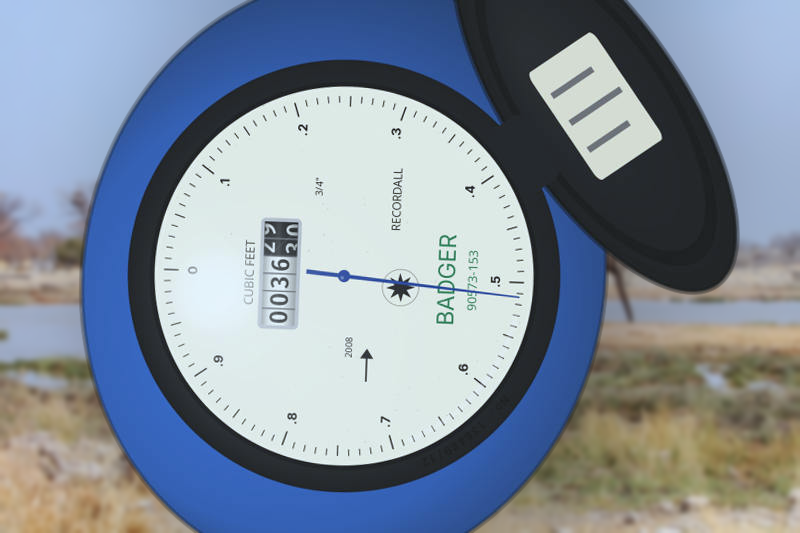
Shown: 3629.51 ft³
